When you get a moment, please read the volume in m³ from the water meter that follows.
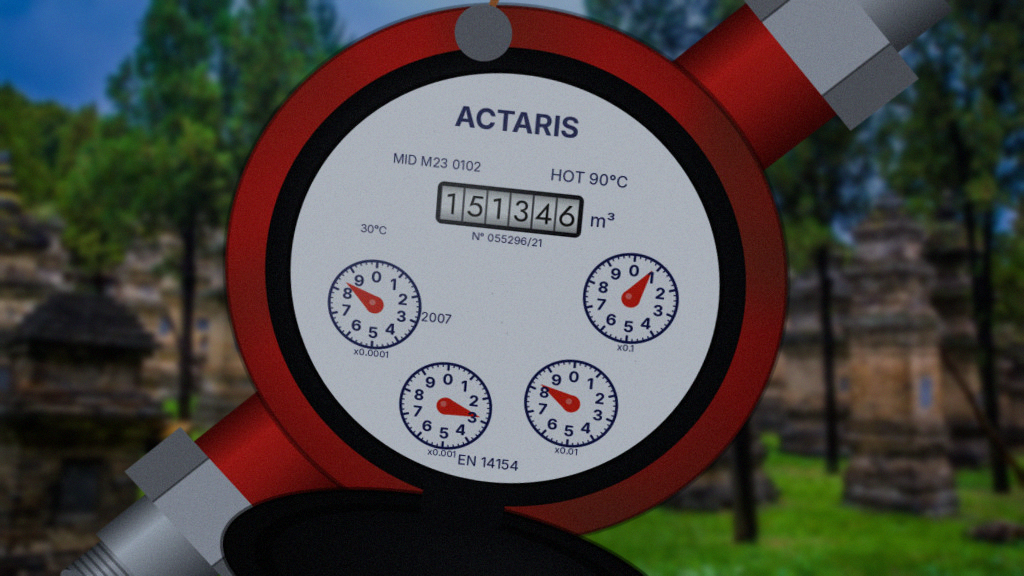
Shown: 151346.0828 m³
